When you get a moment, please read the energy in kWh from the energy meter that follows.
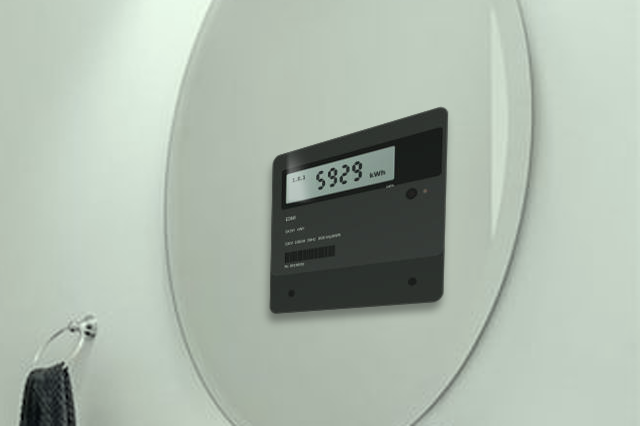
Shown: 5929 kWh
